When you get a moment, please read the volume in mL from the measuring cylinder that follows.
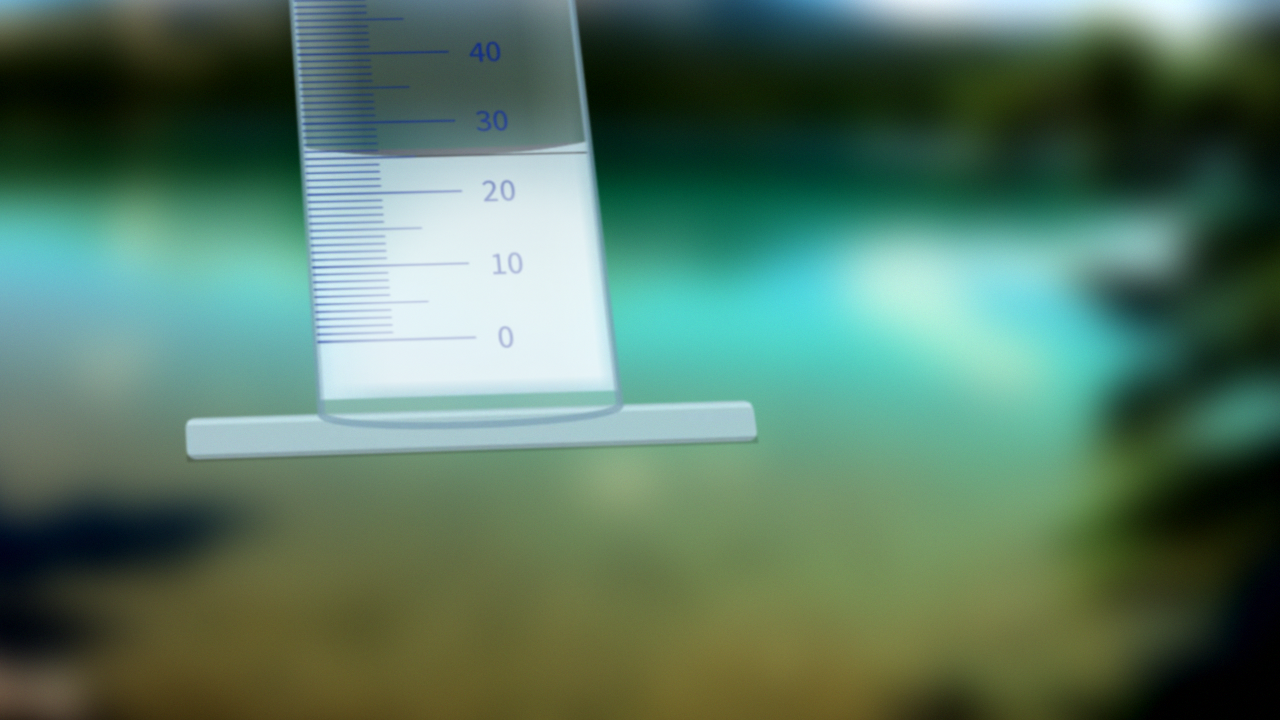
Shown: 25 mL
